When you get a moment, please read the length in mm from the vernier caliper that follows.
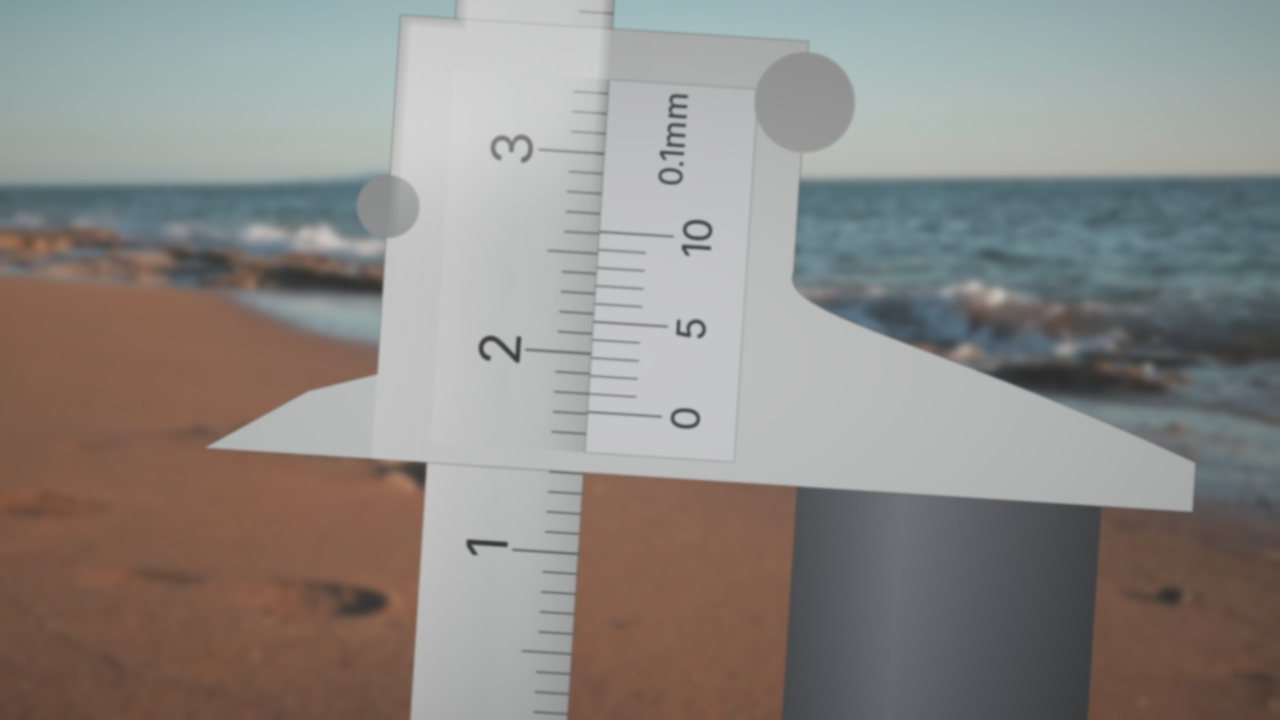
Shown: 17.1 mm
